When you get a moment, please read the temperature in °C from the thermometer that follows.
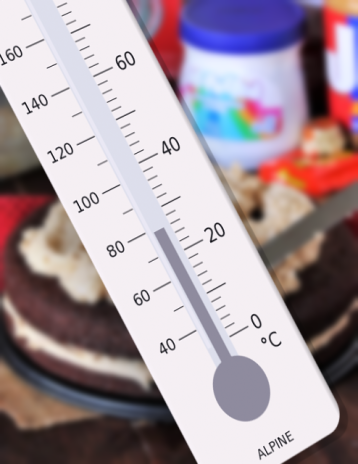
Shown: 26 °C
